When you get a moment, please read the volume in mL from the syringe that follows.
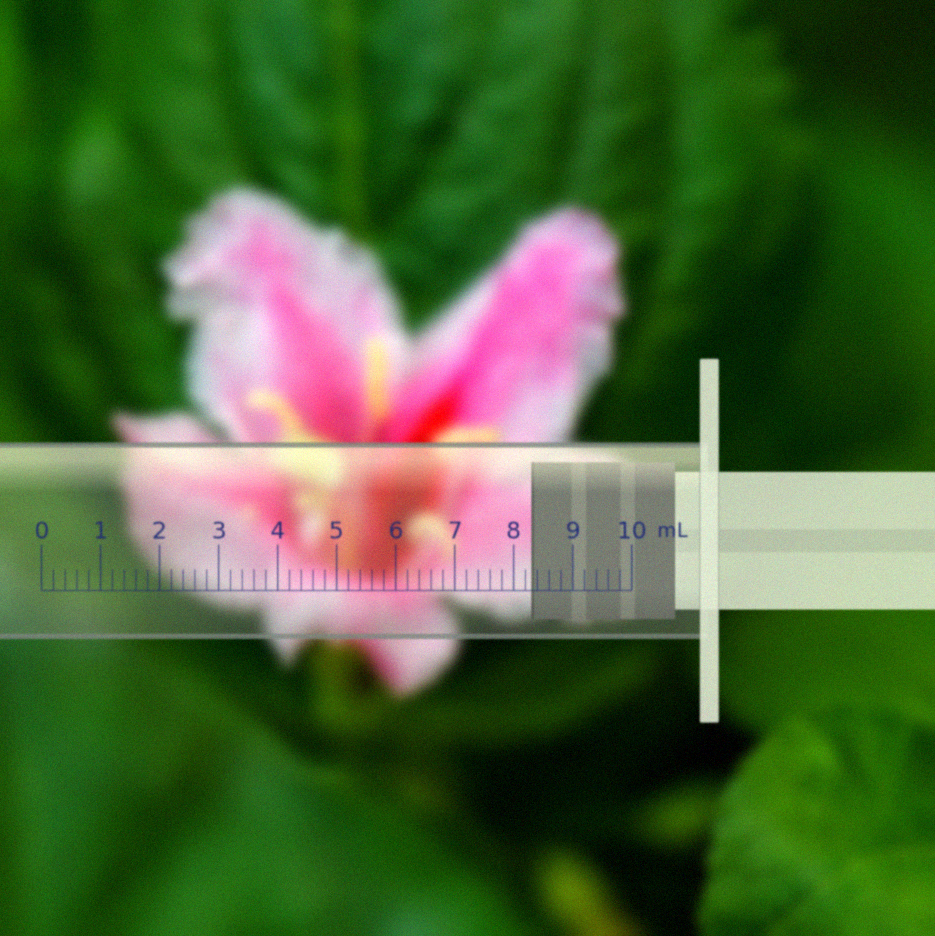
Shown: 8.3 mL
